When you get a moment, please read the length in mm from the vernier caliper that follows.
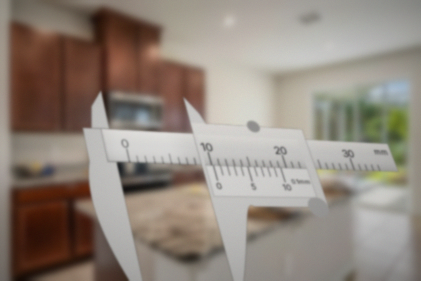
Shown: 10.2 mm
